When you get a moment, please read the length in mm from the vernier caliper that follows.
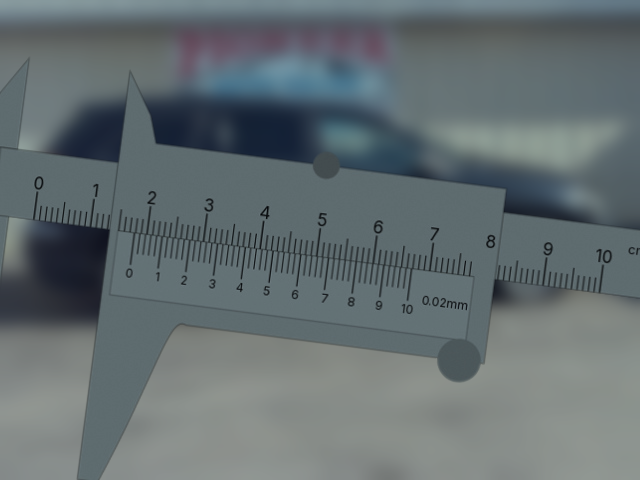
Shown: 17.8 mm
